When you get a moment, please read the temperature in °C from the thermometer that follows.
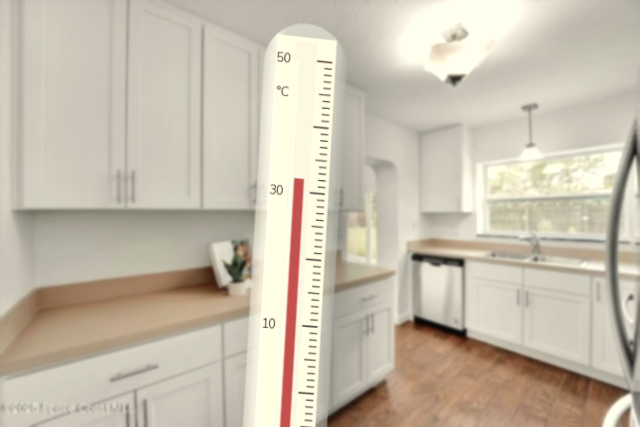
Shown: 32 °C
